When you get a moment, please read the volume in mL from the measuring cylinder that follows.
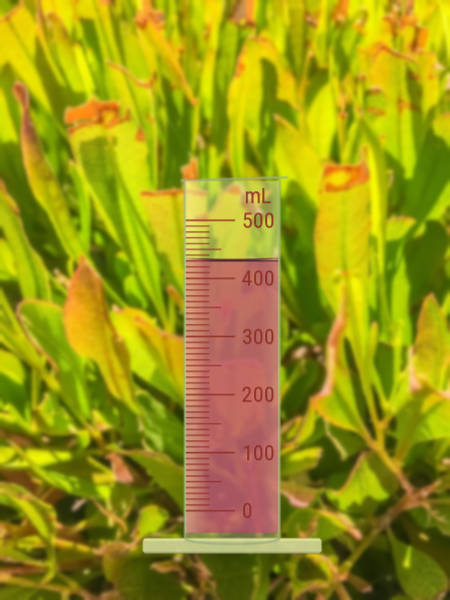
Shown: 430 mL
